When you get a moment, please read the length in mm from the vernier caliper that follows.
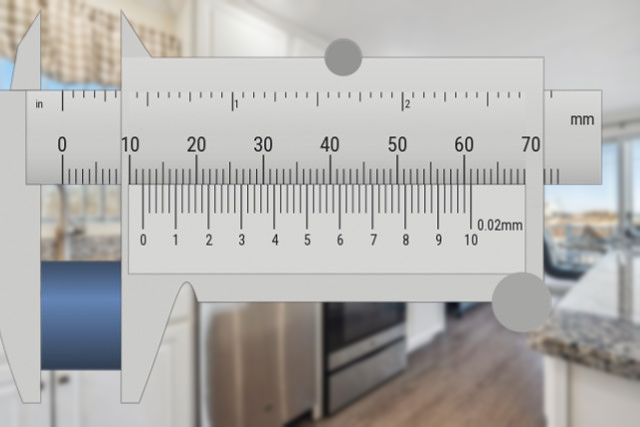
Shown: 12.0 mm
